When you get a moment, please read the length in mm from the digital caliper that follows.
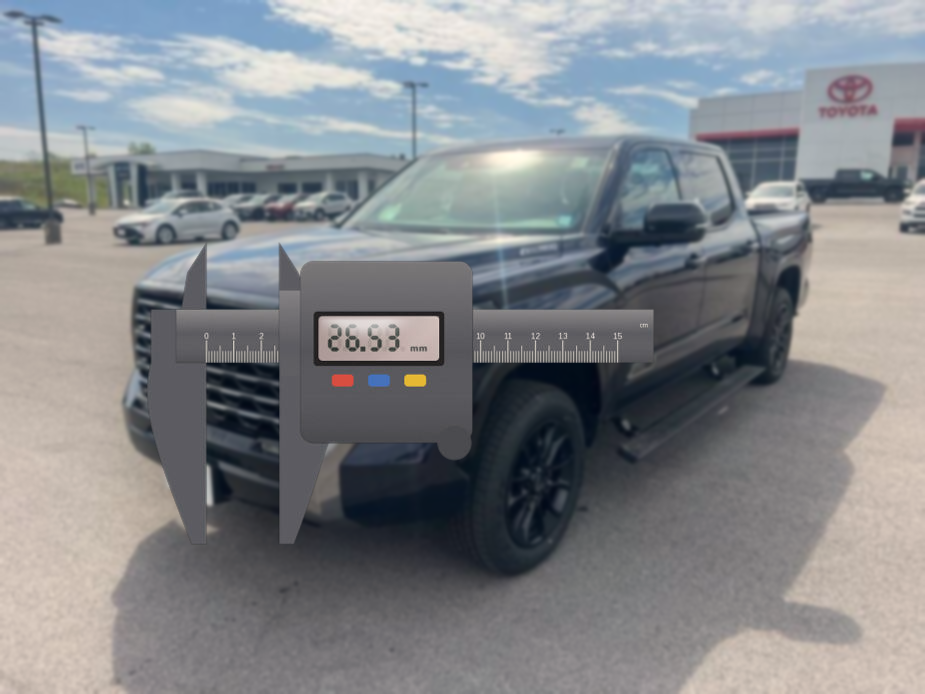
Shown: 26.53 mm
